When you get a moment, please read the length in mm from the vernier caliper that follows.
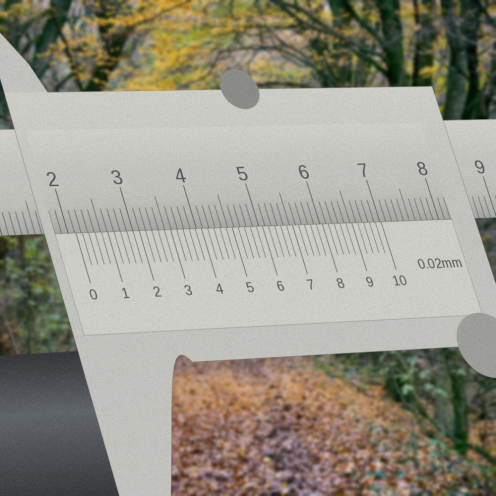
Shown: 21.2 mm
